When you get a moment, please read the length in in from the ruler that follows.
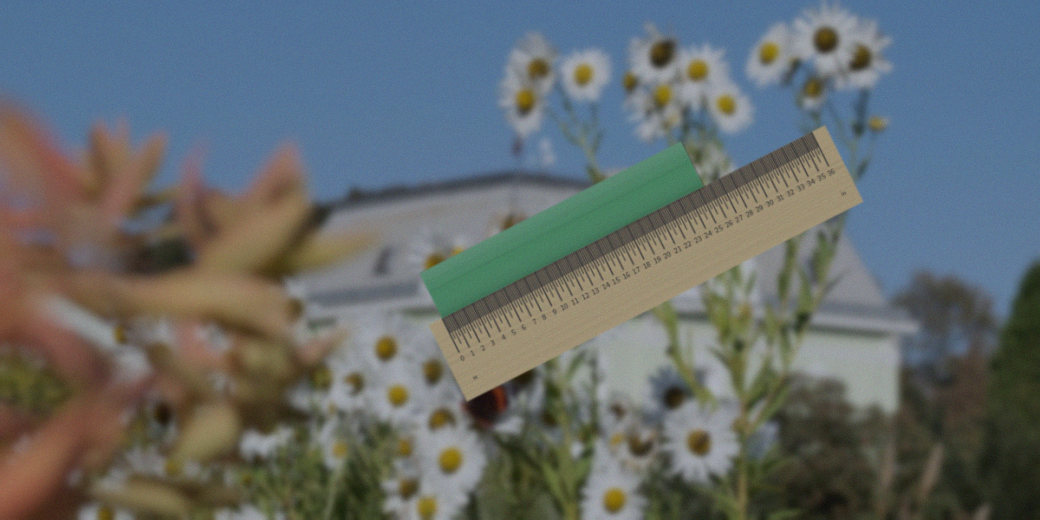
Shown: 25.5 in
